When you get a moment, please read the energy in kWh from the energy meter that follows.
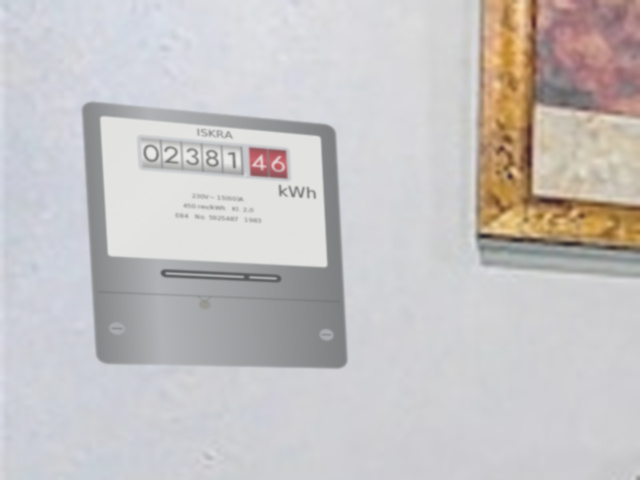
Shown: 2381.46 kWh
